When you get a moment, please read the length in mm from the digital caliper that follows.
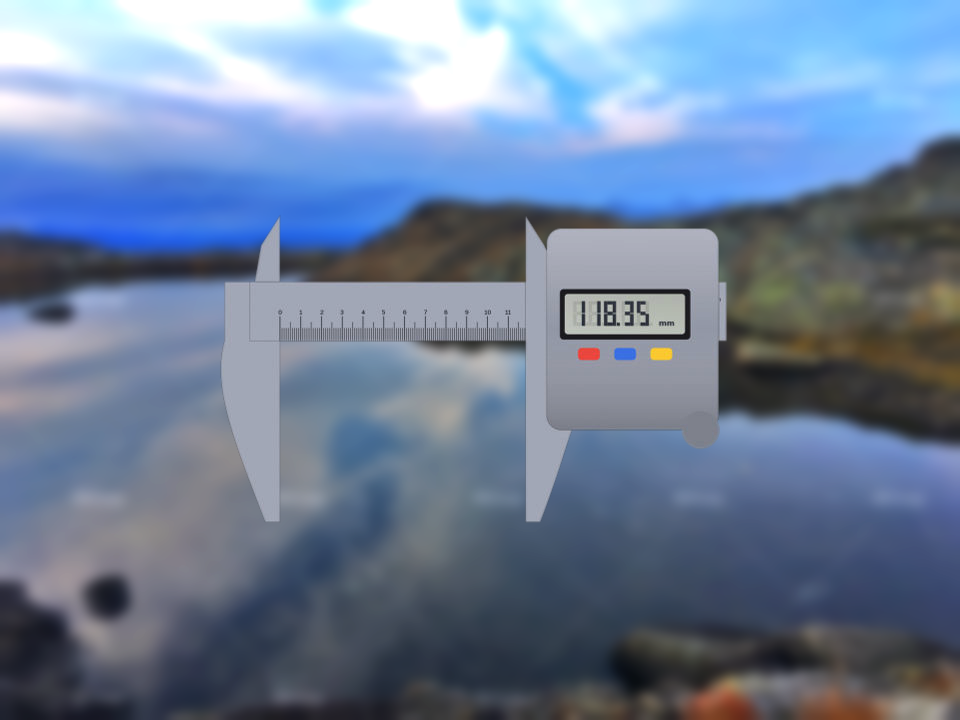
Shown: 118.35 mm
